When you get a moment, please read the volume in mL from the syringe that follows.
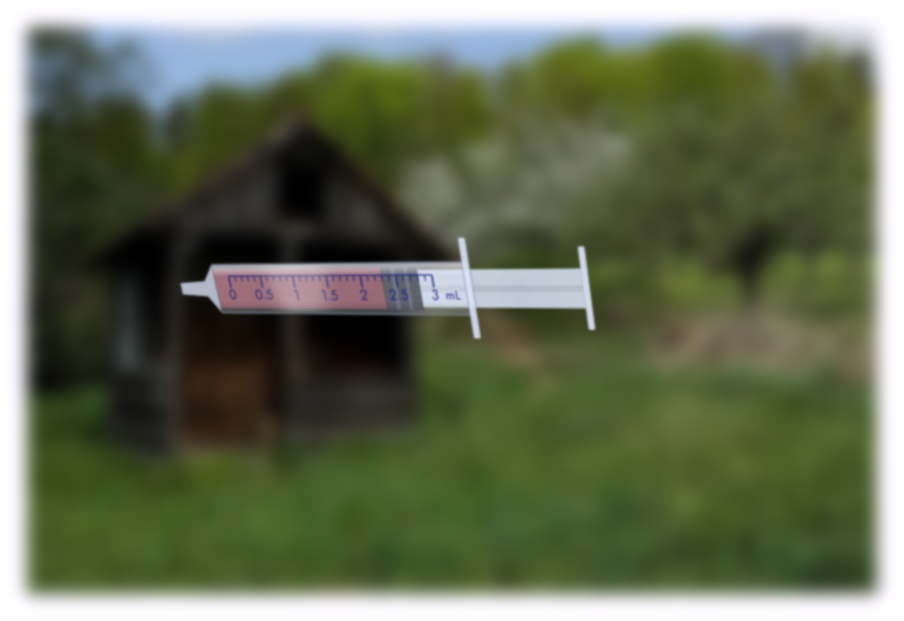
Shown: 2.3 mL
